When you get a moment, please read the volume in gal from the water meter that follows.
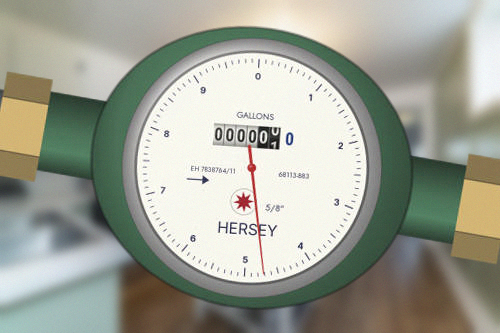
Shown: 4.7 gal
